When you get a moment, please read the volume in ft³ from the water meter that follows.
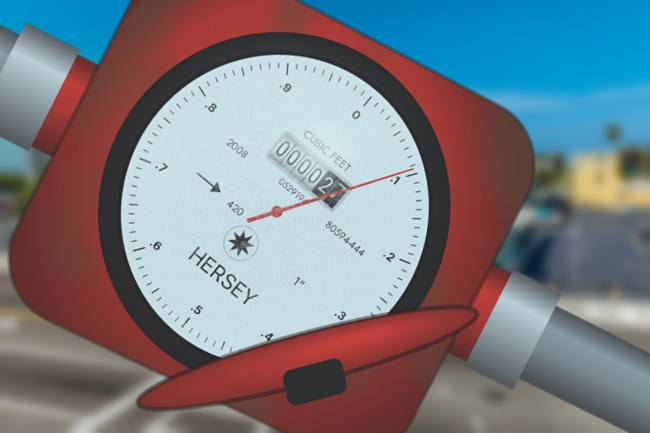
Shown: 27.09 ft³
